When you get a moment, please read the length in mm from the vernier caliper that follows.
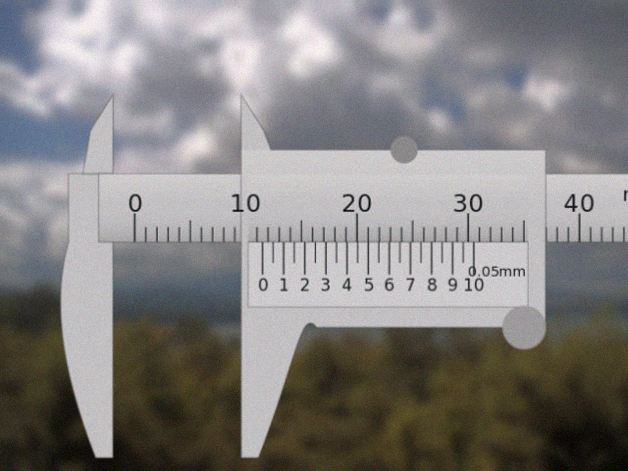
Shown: 11.5 mm
